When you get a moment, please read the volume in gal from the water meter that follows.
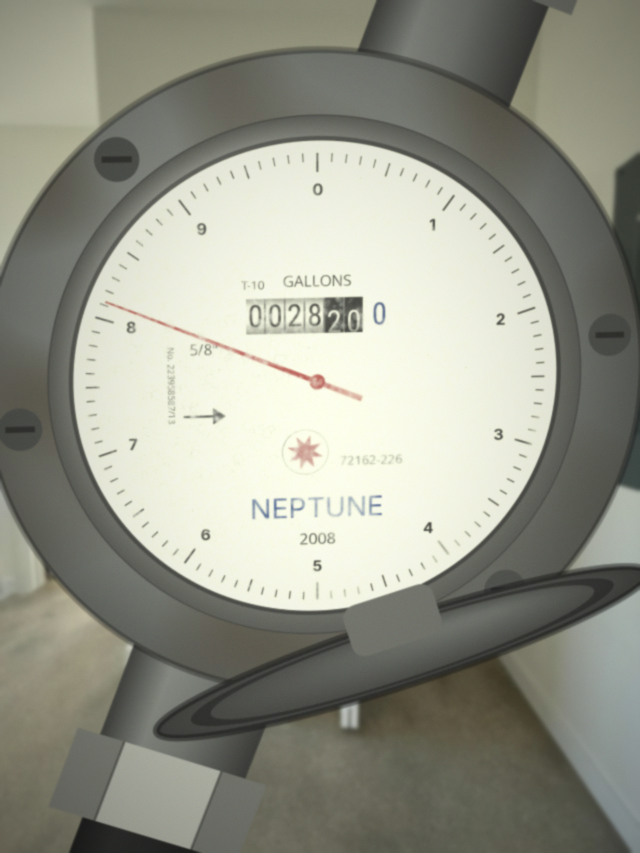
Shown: 28198.1 gal
